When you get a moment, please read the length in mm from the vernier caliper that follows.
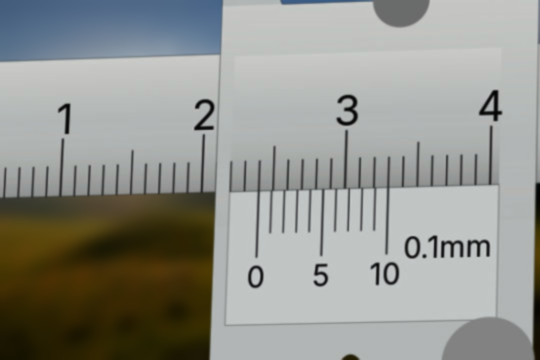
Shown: 24.0 mm
